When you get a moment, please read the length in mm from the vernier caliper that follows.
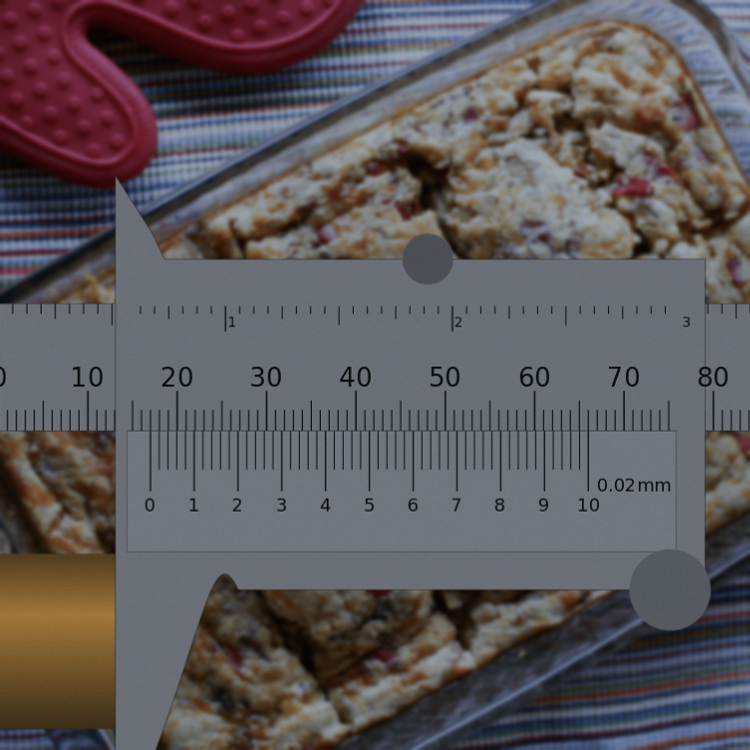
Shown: 17.0 mm
